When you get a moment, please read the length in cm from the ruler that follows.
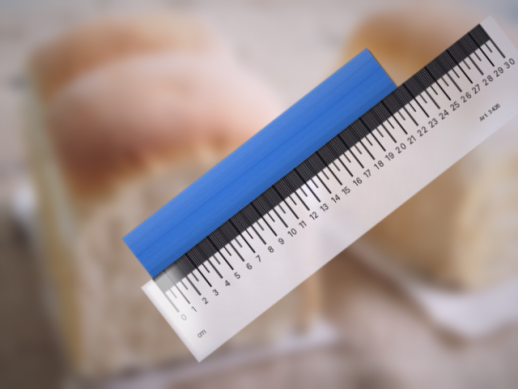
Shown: 22.5 cm
